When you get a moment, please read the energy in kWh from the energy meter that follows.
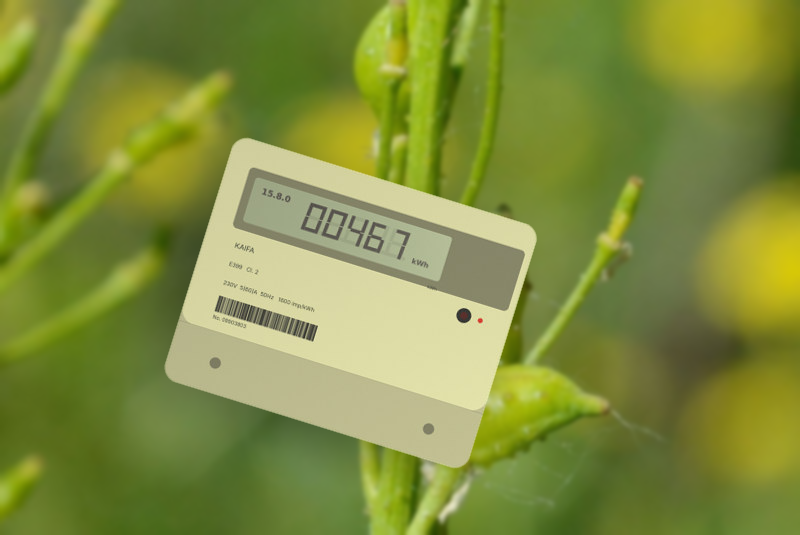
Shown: 467 kWh
